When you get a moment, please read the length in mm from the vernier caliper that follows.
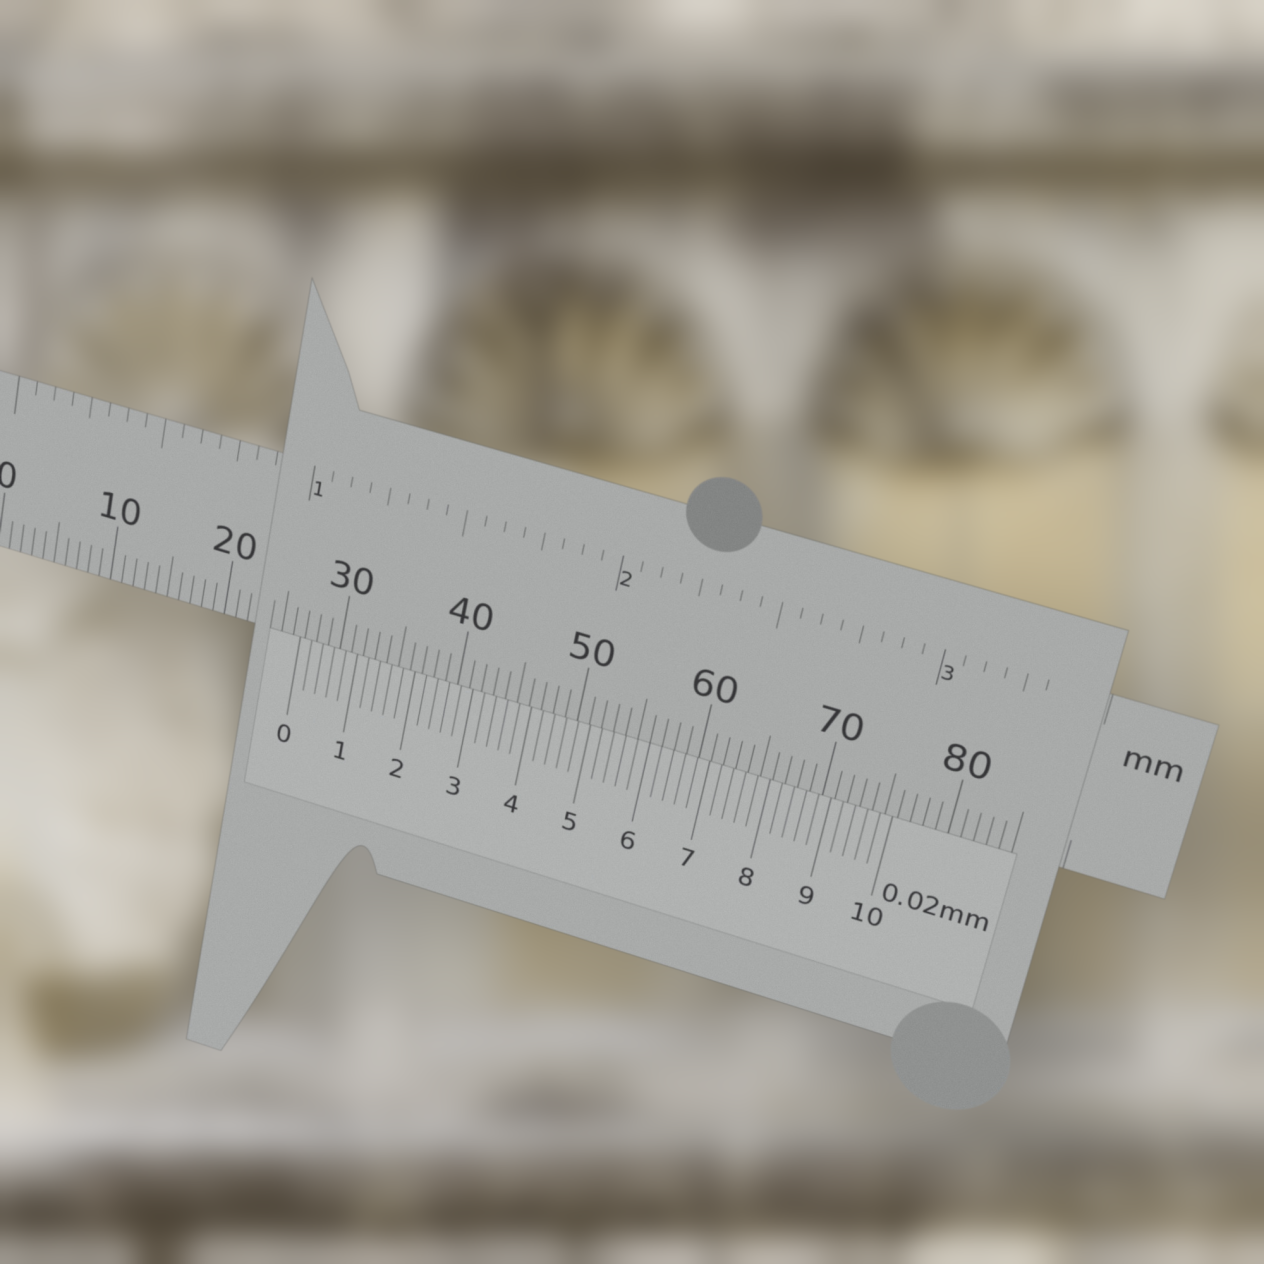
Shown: 26.6 mm
